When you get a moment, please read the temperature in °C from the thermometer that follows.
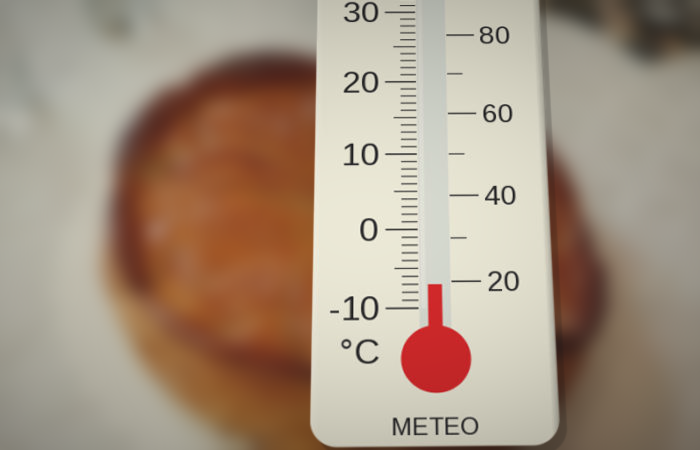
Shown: -7 °C
